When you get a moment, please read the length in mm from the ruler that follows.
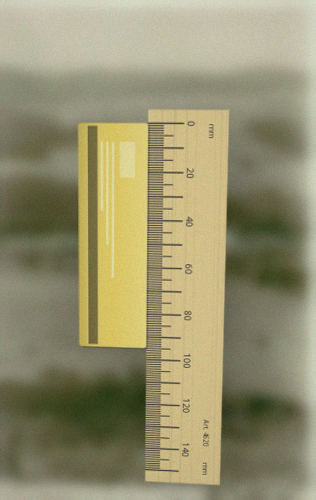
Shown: 95 mm
